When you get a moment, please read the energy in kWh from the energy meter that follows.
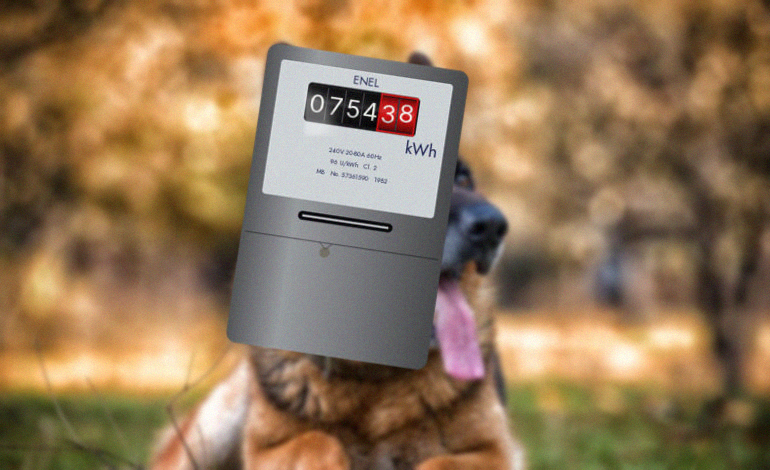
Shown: 754.38 kWh
